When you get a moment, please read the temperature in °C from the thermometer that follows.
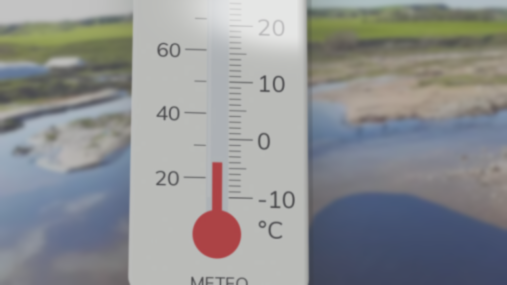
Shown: -4 °C
